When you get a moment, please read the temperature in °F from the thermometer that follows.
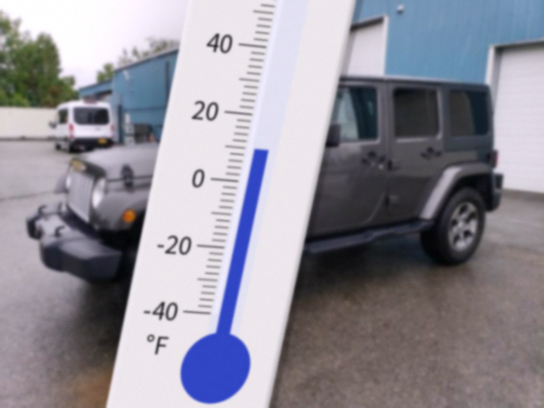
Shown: 10 °F
